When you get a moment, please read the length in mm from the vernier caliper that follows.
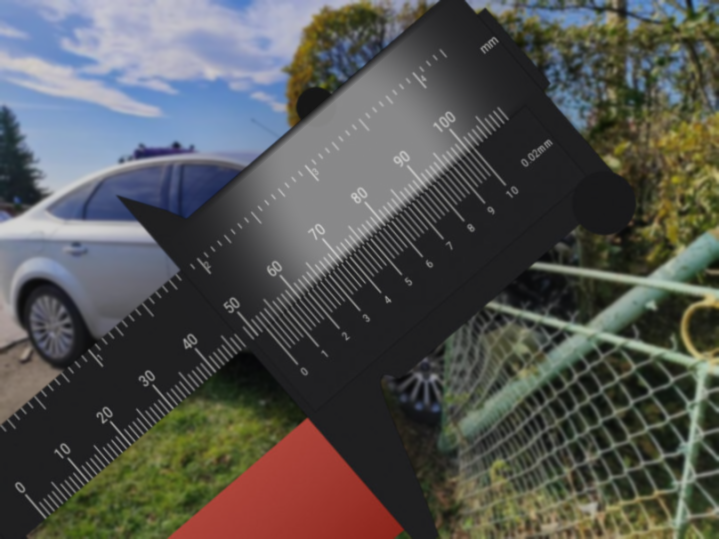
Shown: 52.0 mm
